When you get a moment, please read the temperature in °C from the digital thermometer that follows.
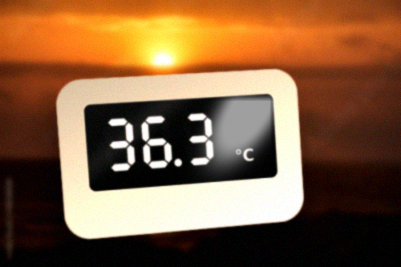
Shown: 36.3 °C
